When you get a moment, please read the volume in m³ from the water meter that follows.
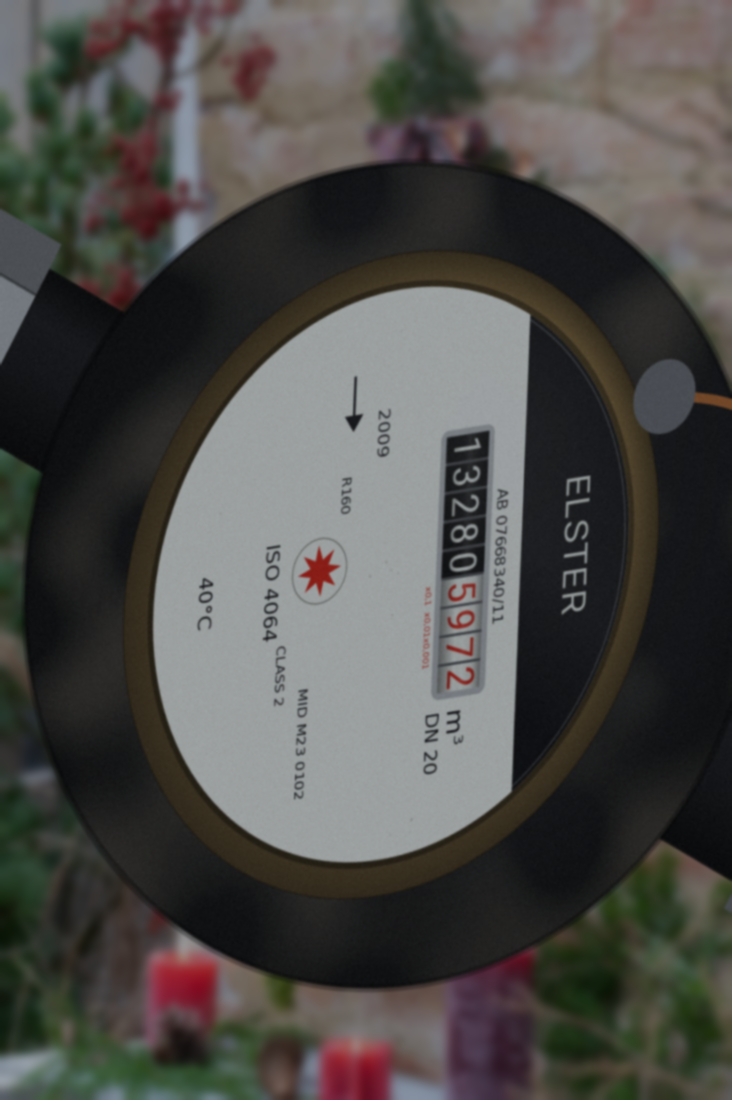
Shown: 13280.5972 m³
